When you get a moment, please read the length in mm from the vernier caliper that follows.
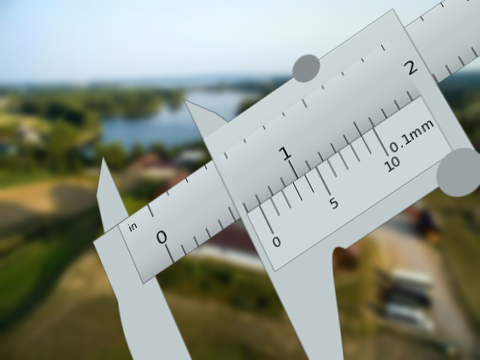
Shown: 6.9 mm
